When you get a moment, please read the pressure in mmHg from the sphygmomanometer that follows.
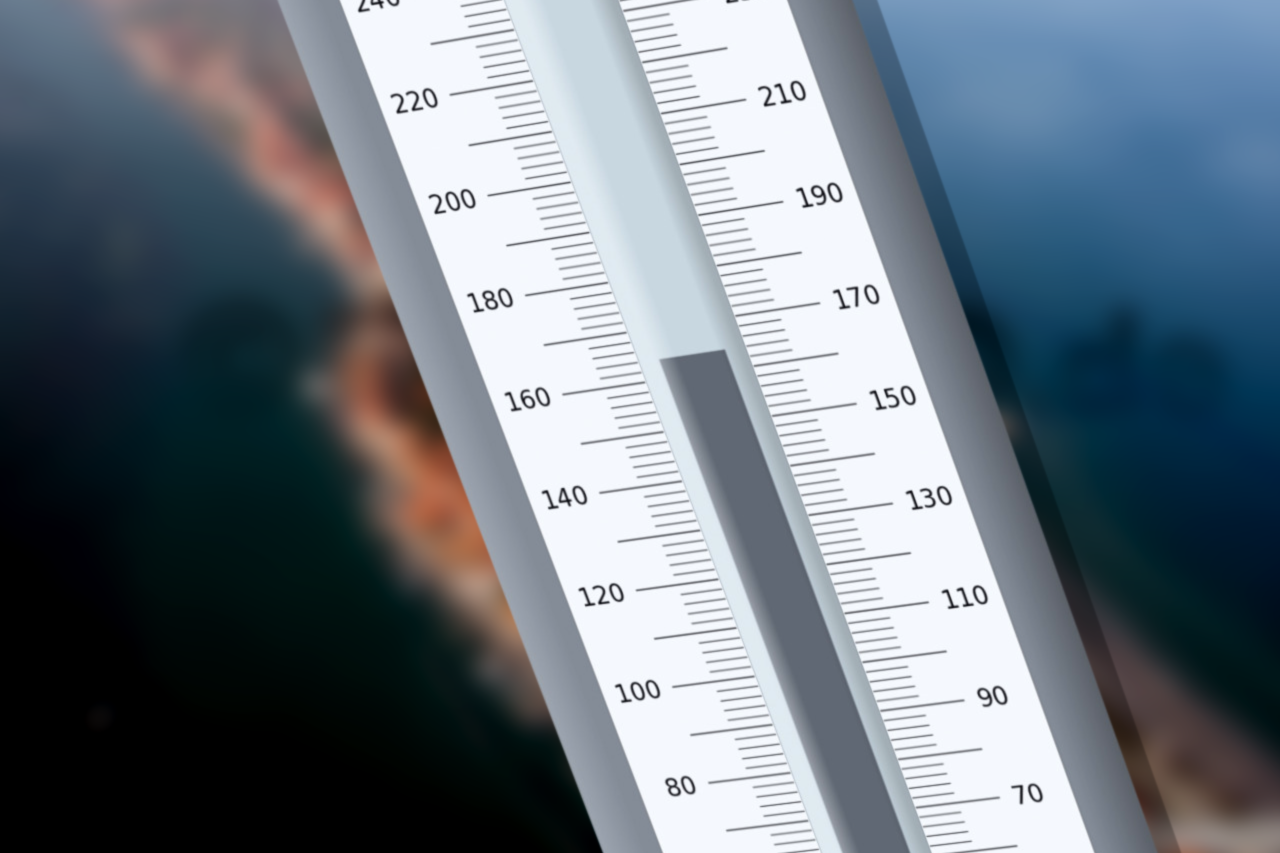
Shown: 164 mmHg
